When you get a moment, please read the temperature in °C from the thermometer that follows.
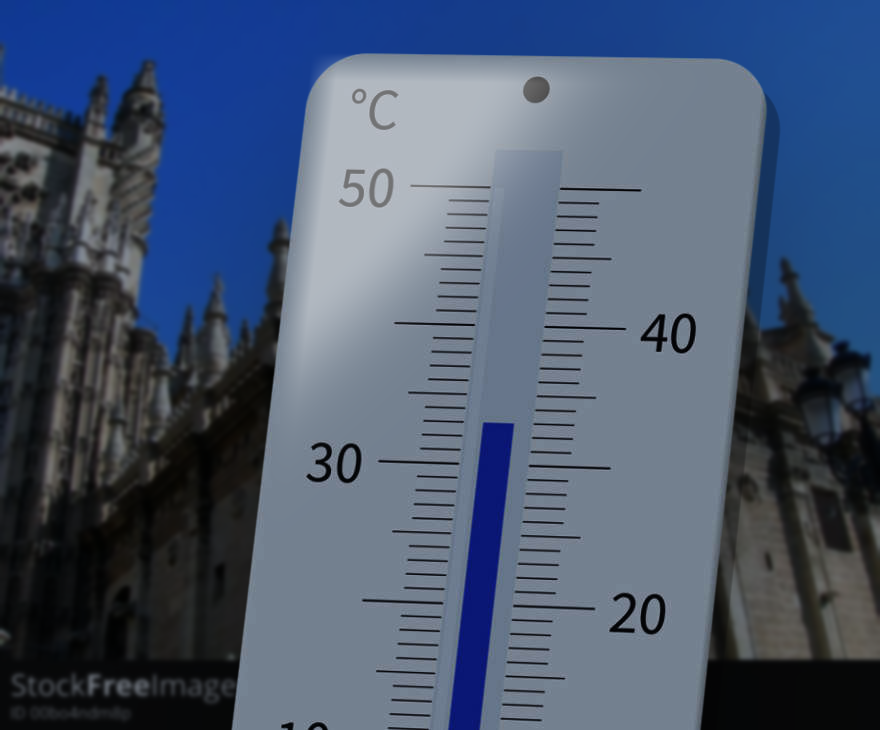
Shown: 33 °C
